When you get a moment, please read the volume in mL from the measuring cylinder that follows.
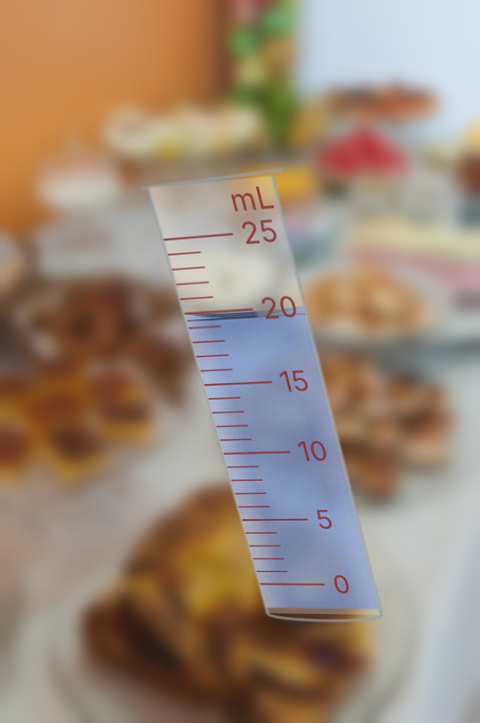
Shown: 19.5 mL
